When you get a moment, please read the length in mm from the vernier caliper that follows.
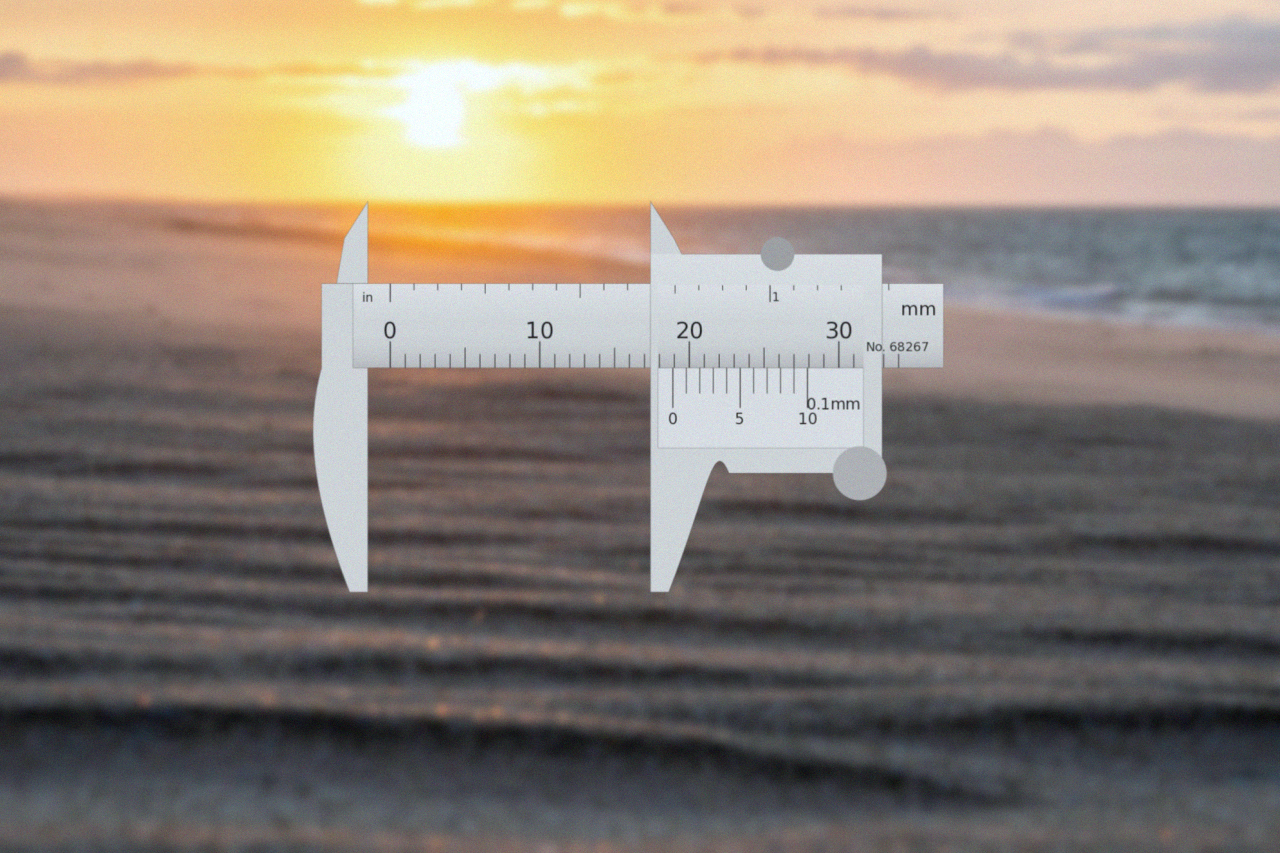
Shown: 18.9 mm
